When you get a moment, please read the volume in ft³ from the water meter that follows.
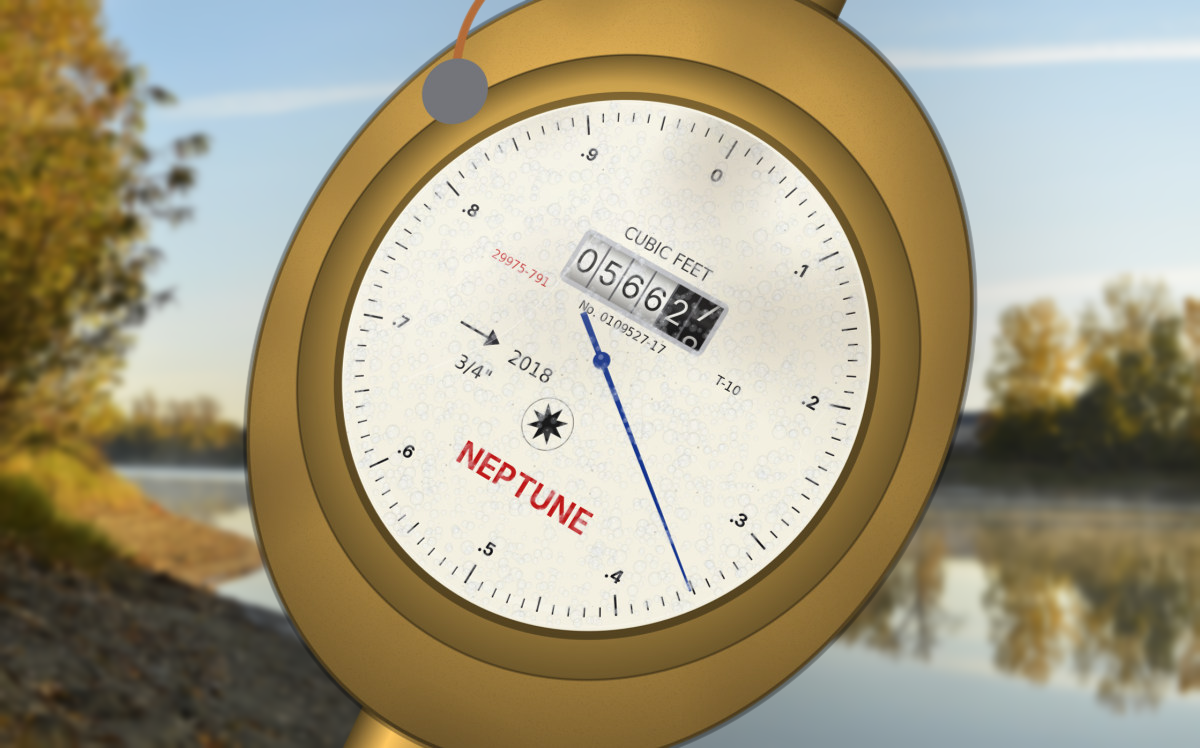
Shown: 56627.35 ft³
